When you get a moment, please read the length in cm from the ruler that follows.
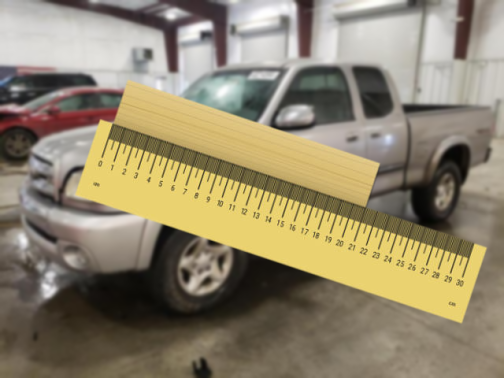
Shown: 21 cm
